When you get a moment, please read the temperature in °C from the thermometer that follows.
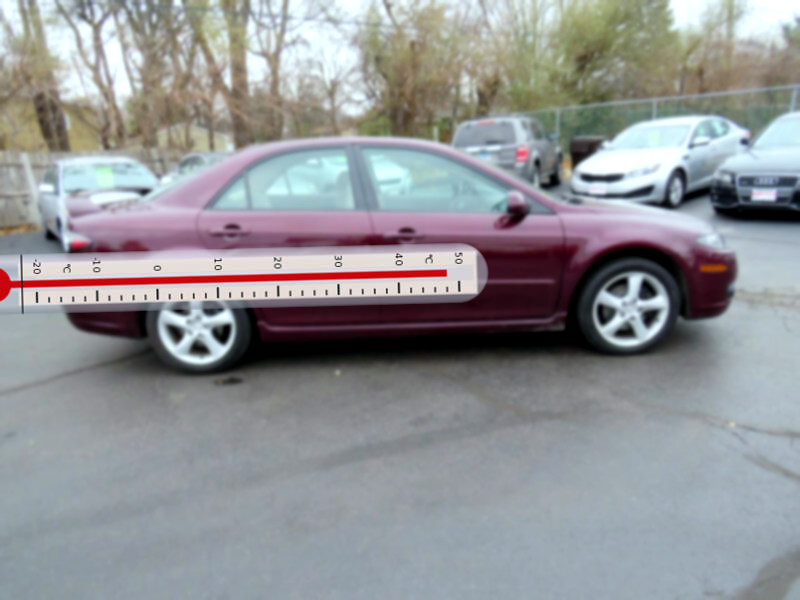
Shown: 48 °C
